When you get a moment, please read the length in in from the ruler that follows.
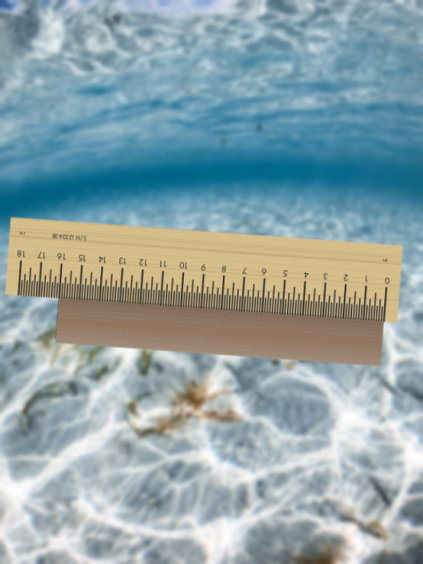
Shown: 16 in
